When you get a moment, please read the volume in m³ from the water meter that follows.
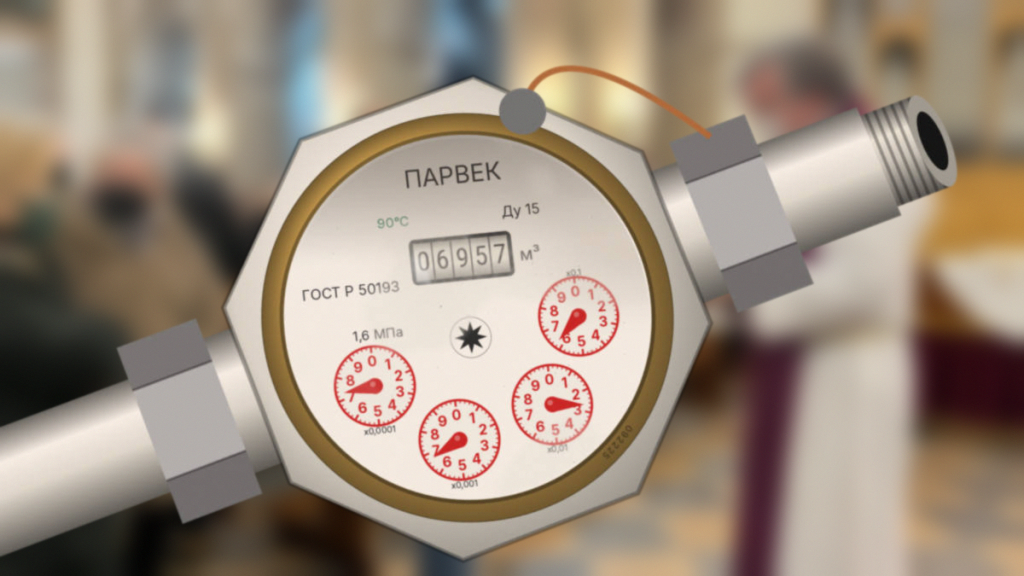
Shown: 6957.6267 m³
